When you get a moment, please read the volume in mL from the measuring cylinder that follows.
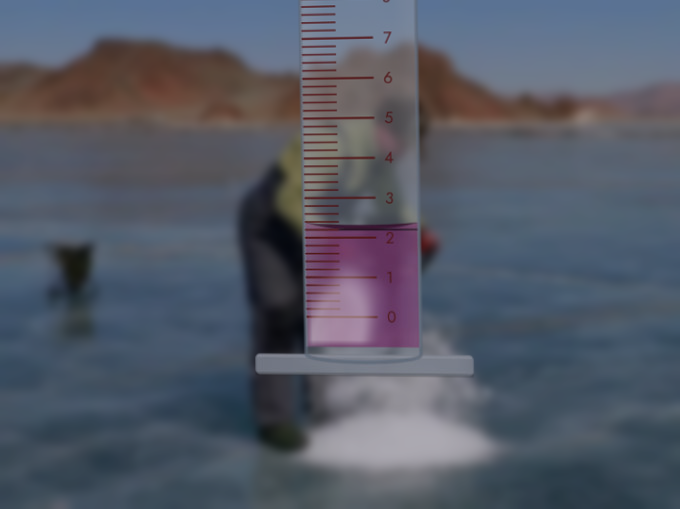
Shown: 2.2 mL
